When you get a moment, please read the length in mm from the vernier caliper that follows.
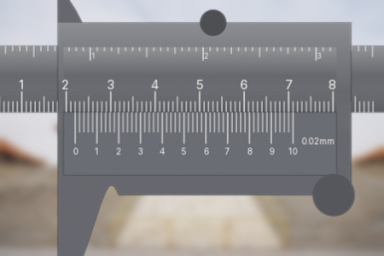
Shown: 22.0 mm
